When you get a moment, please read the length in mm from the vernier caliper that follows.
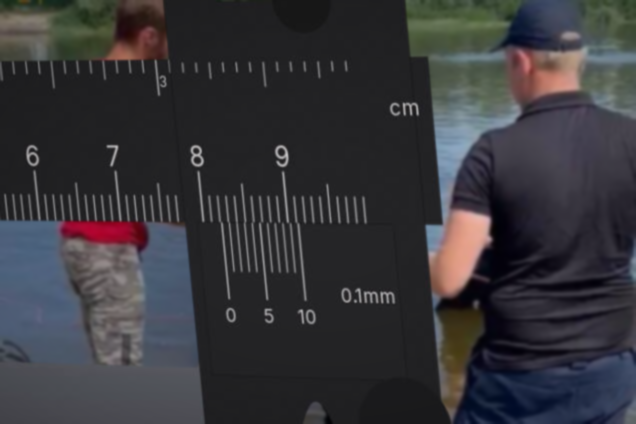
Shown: 82.2 mm
